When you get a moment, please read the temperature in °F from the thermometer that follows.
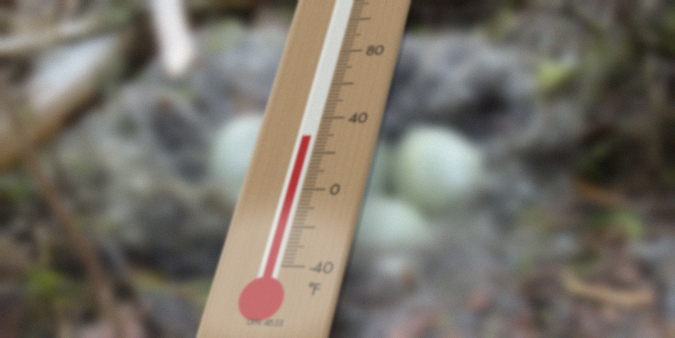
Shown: 30 °F
